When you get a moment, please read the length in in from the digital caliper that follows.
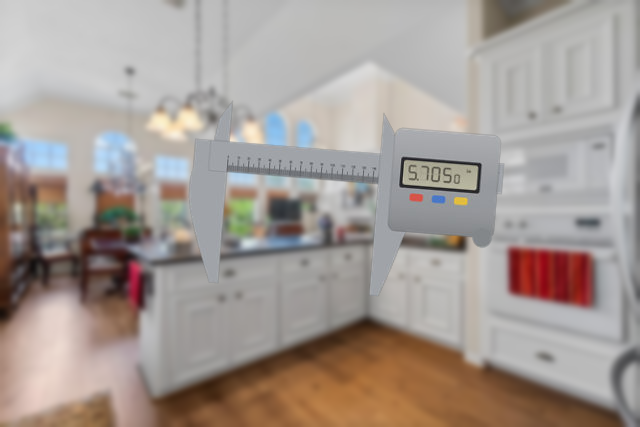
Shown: 5.7050 in
